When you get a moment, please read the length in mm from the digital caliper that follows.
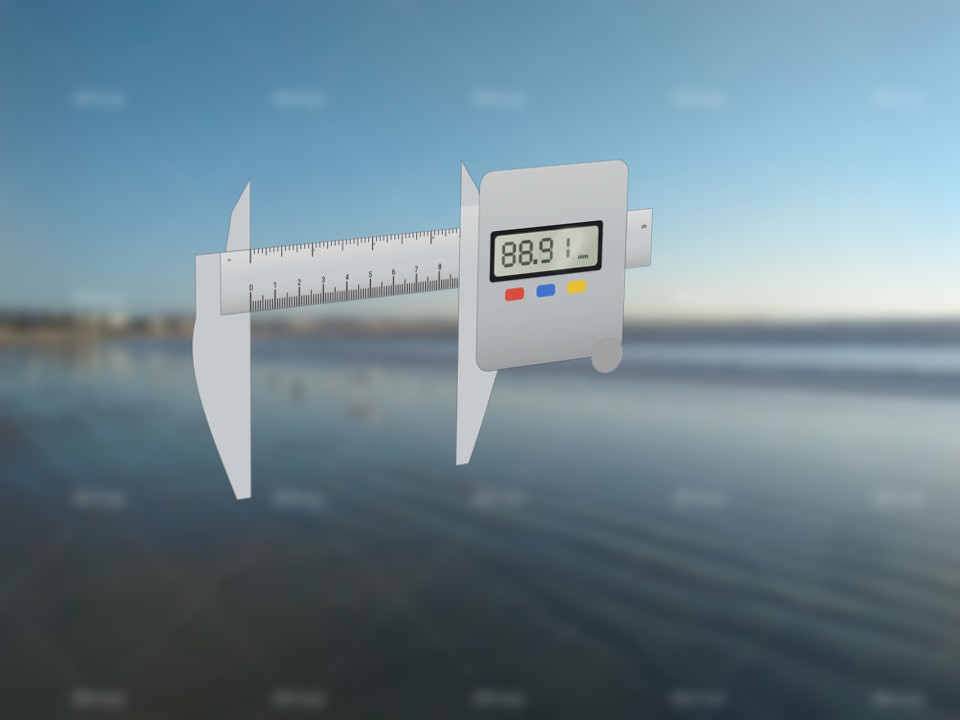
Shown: 88.91 mm
